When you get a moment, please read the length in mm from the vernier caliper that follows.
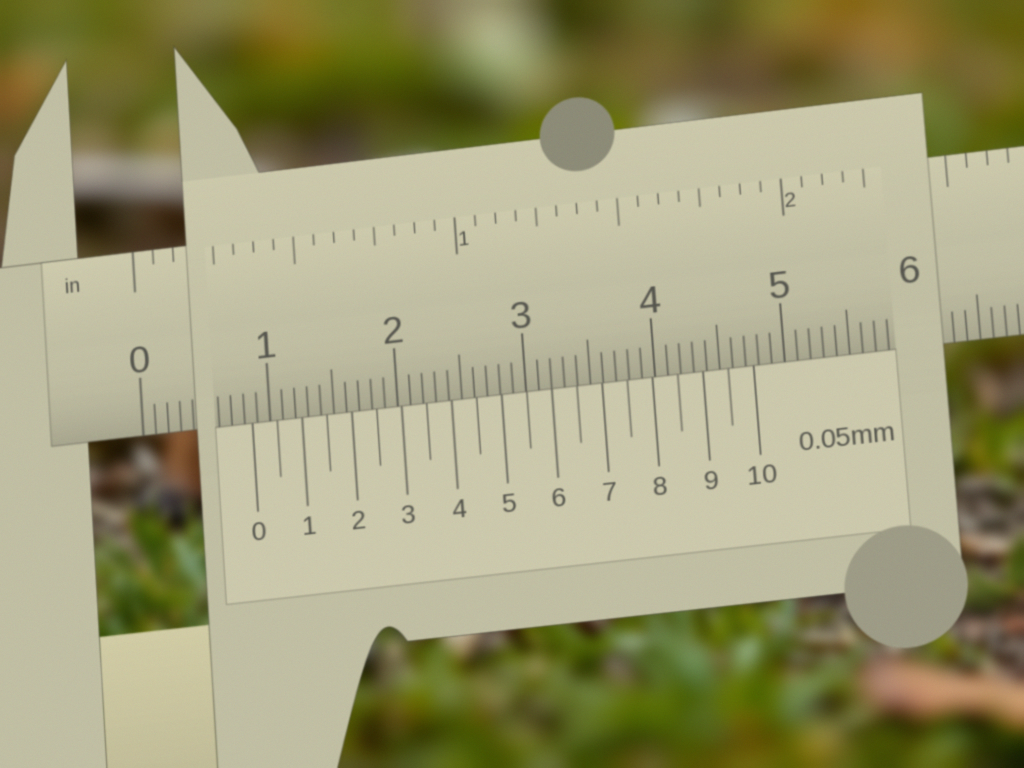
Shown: 8.6 mm
